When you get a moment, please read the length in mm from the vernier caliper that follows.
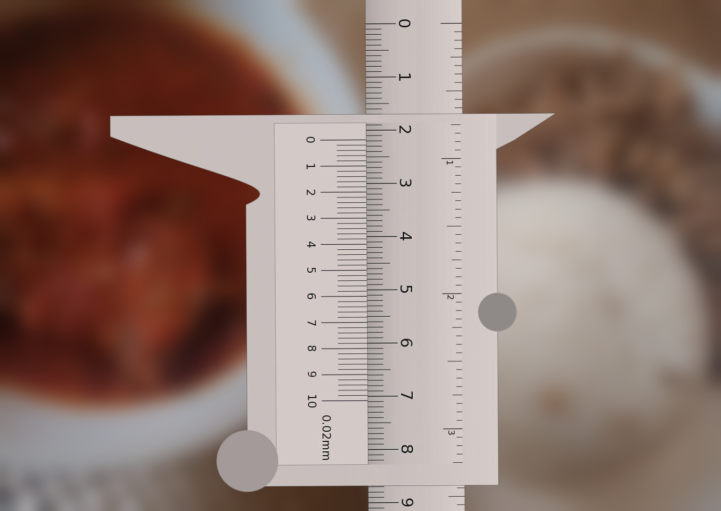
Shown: 21.8 mm
